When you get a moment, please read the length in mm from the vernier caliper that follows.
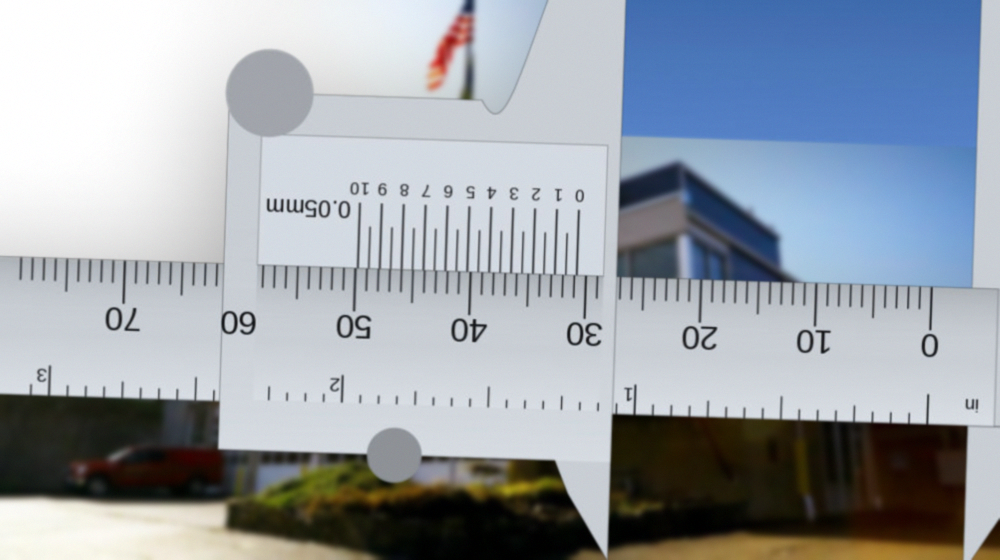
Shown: 30.8 mm
